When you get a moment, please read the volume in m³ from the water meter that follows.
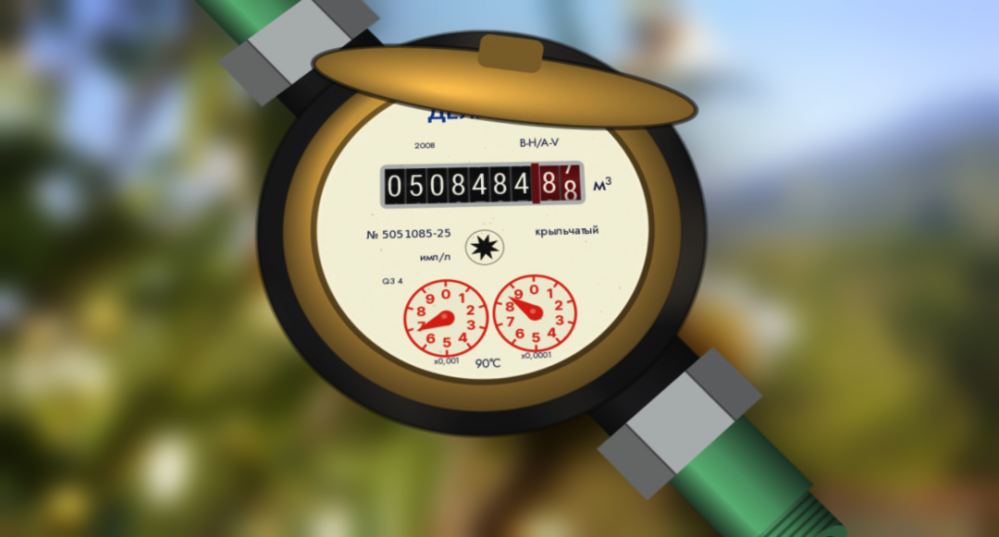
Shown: 508484.8768 m³
